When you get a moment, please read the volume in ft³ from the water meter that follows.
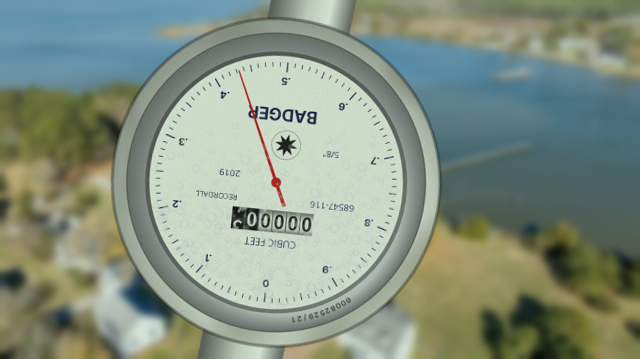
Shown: 3.43 ft³
